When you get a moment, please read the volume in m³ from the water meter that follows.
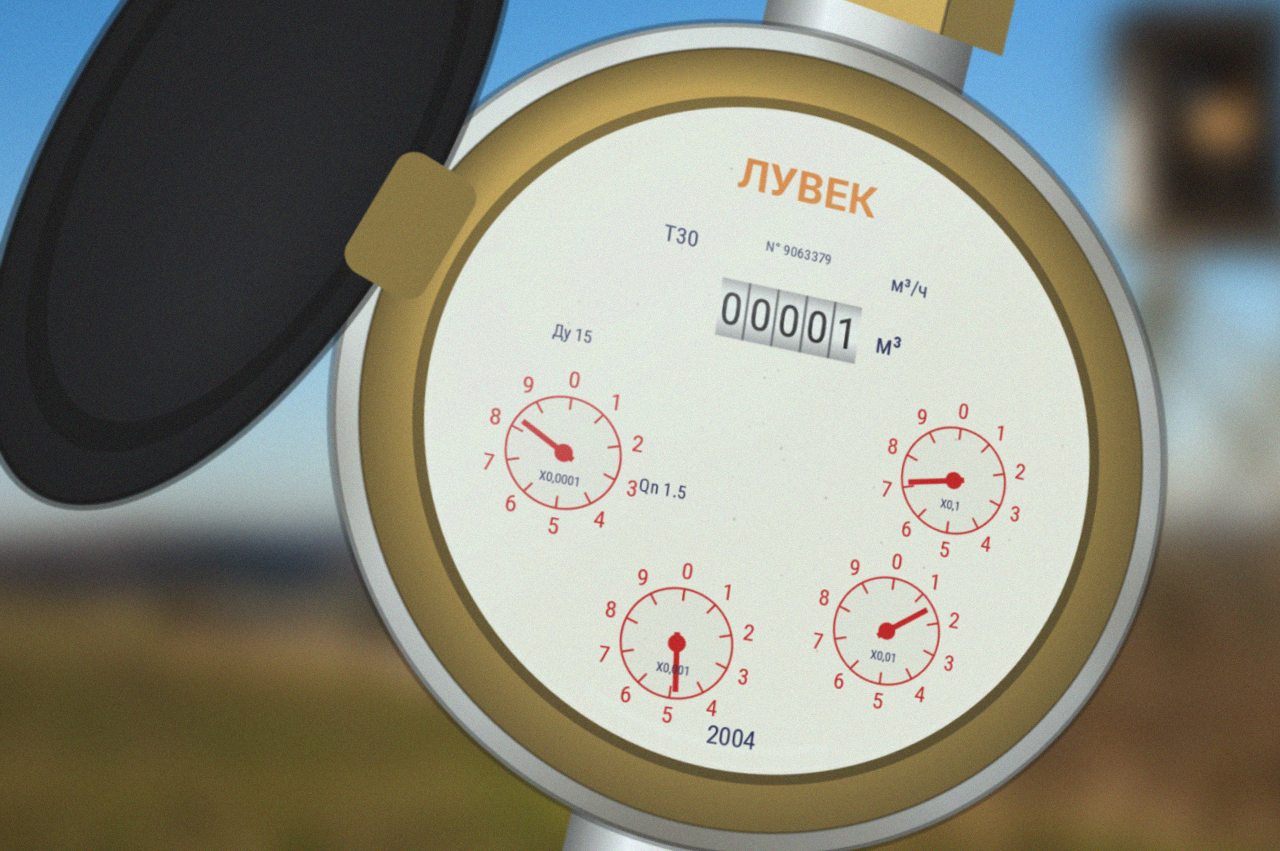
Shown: 1.7148 m³
